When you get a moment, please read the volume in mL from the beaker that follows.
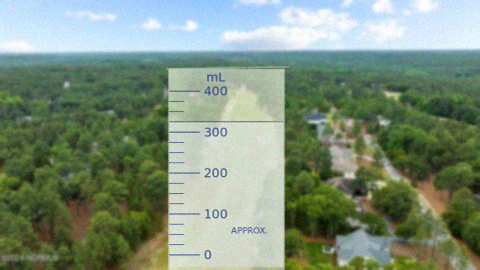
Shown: 325 mL
